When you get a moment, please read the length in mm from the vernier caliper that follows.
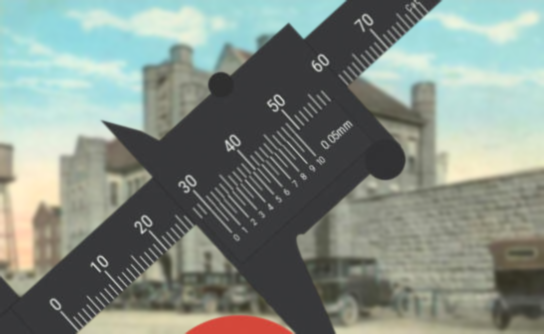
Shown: 30.0 mm
